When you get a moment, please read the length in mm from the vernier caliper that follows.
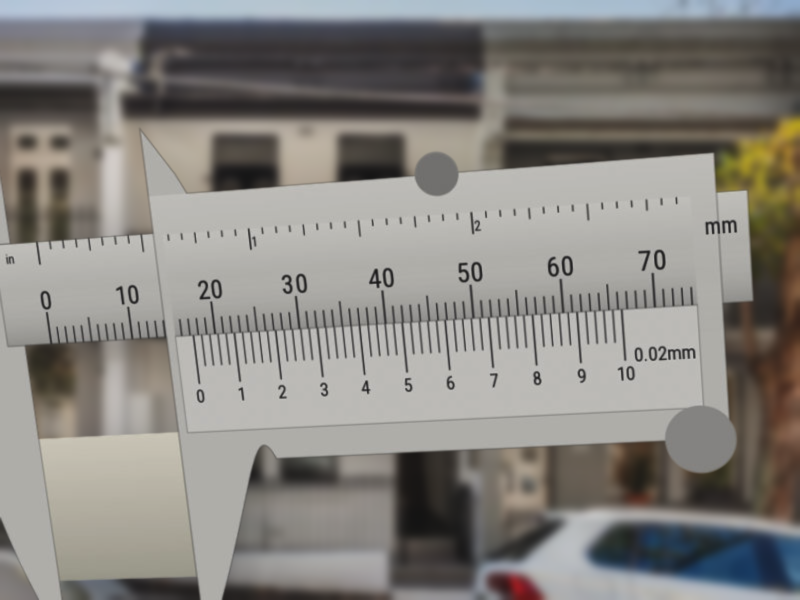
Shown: 17.4 mm
